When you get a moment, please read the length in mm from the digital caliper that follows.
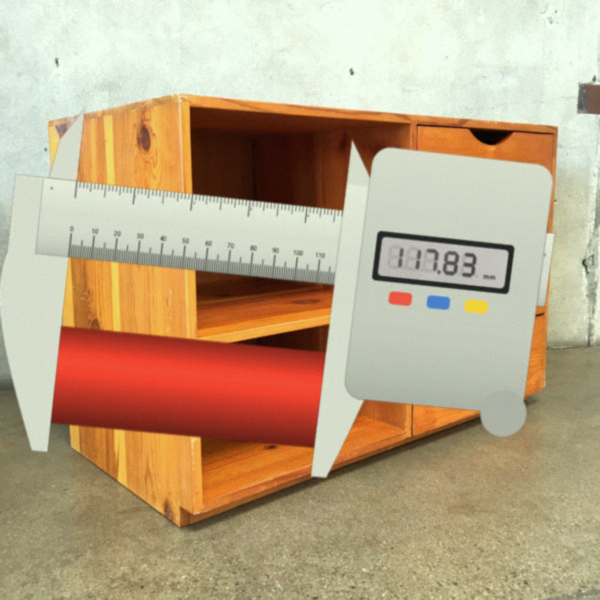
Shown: 117.83 mm
